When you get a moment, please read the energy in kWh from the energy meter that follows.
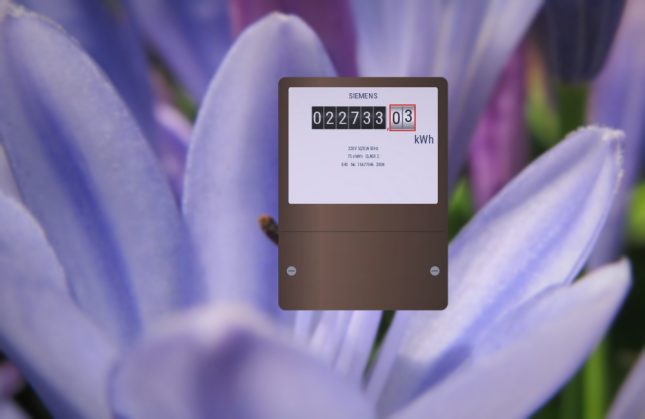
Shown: 22733.03 kWh
